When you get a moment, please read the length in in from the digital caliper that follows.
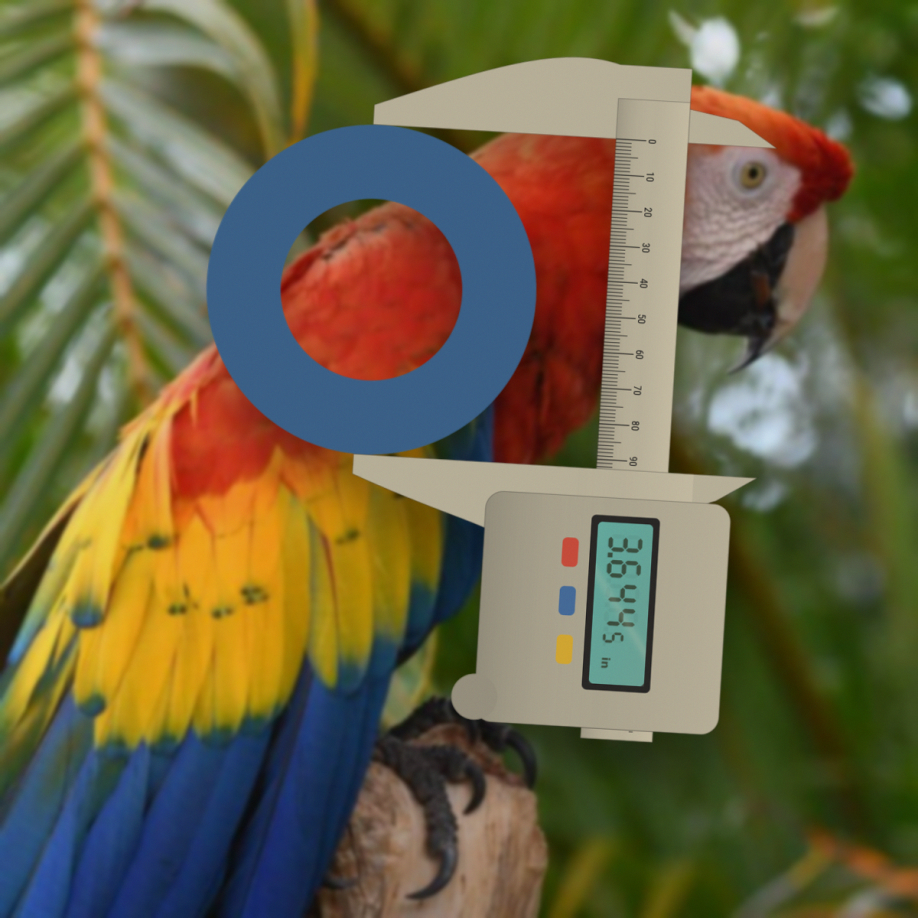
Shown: 3.6445 in
